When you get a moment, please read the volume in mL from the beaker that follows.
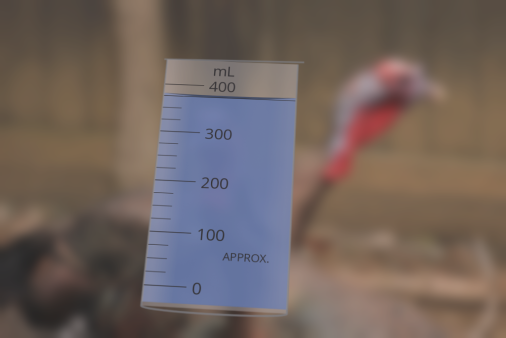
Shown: 375 mL
